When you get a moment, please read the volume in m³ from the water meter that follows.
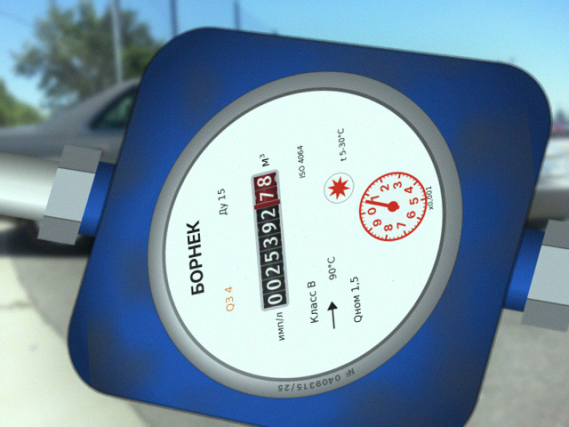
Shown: 25392.780 m³
